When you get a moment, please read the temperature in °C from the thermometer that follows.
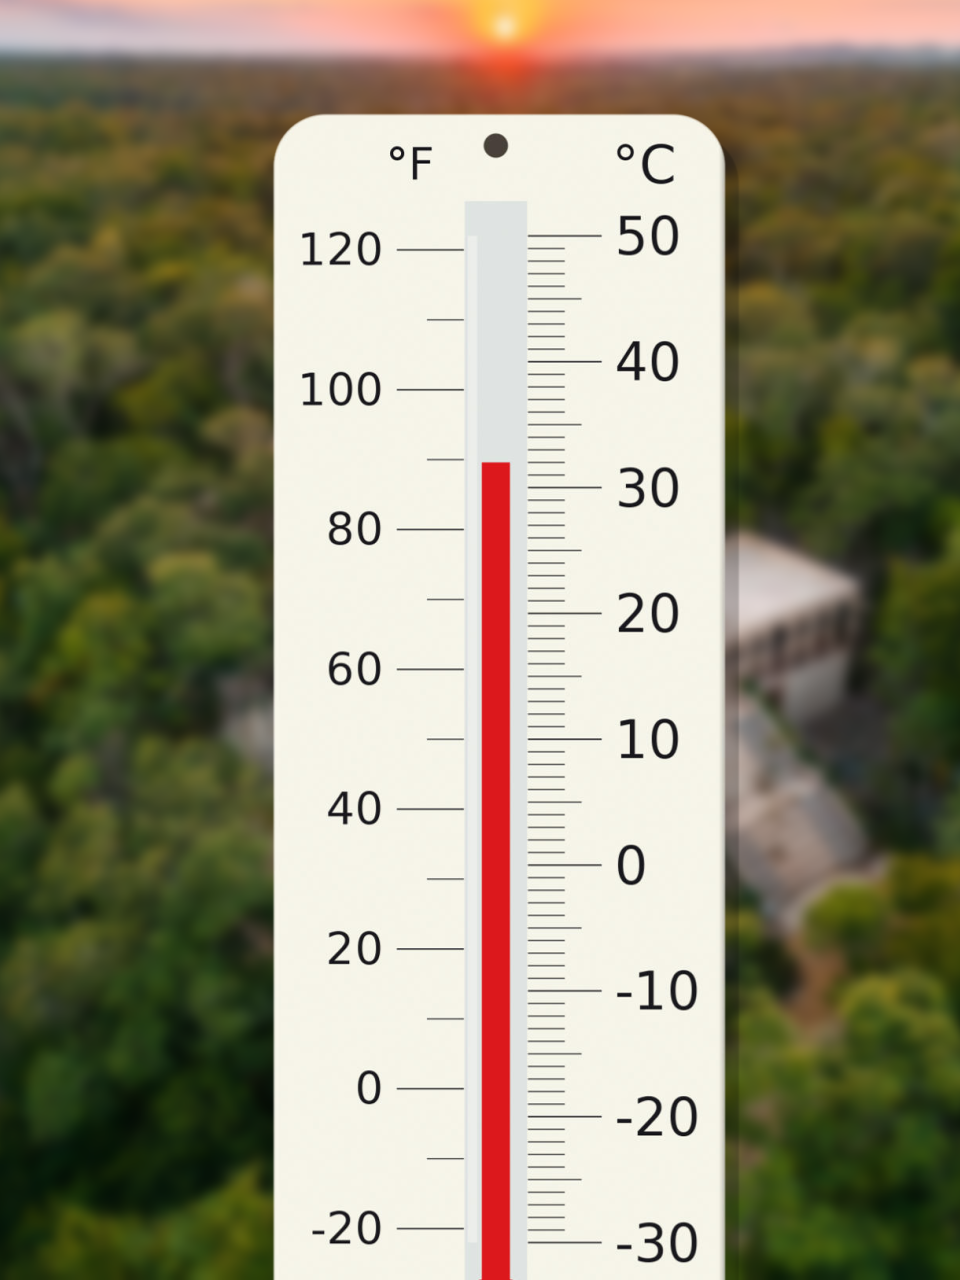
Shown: 32 °C
